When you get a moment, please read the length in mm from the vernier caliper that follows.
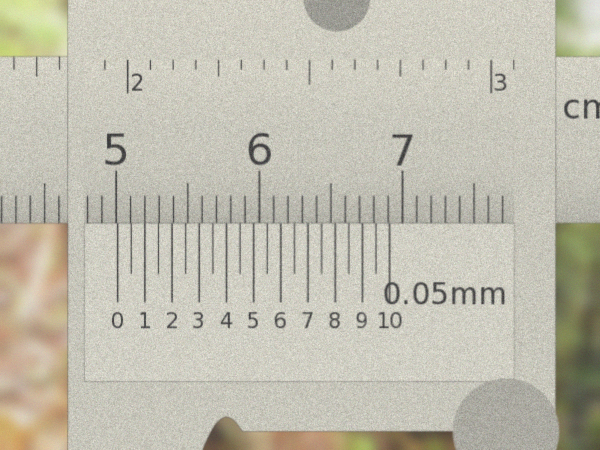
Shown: 50.1 mm
